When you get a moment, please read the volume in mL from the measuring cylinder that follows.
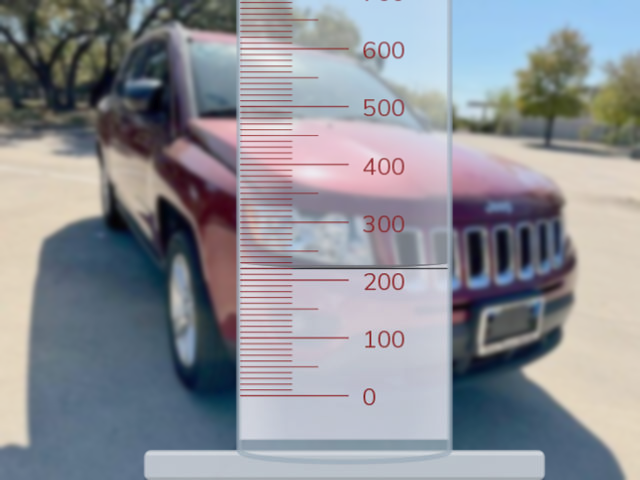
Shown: 220 mL
